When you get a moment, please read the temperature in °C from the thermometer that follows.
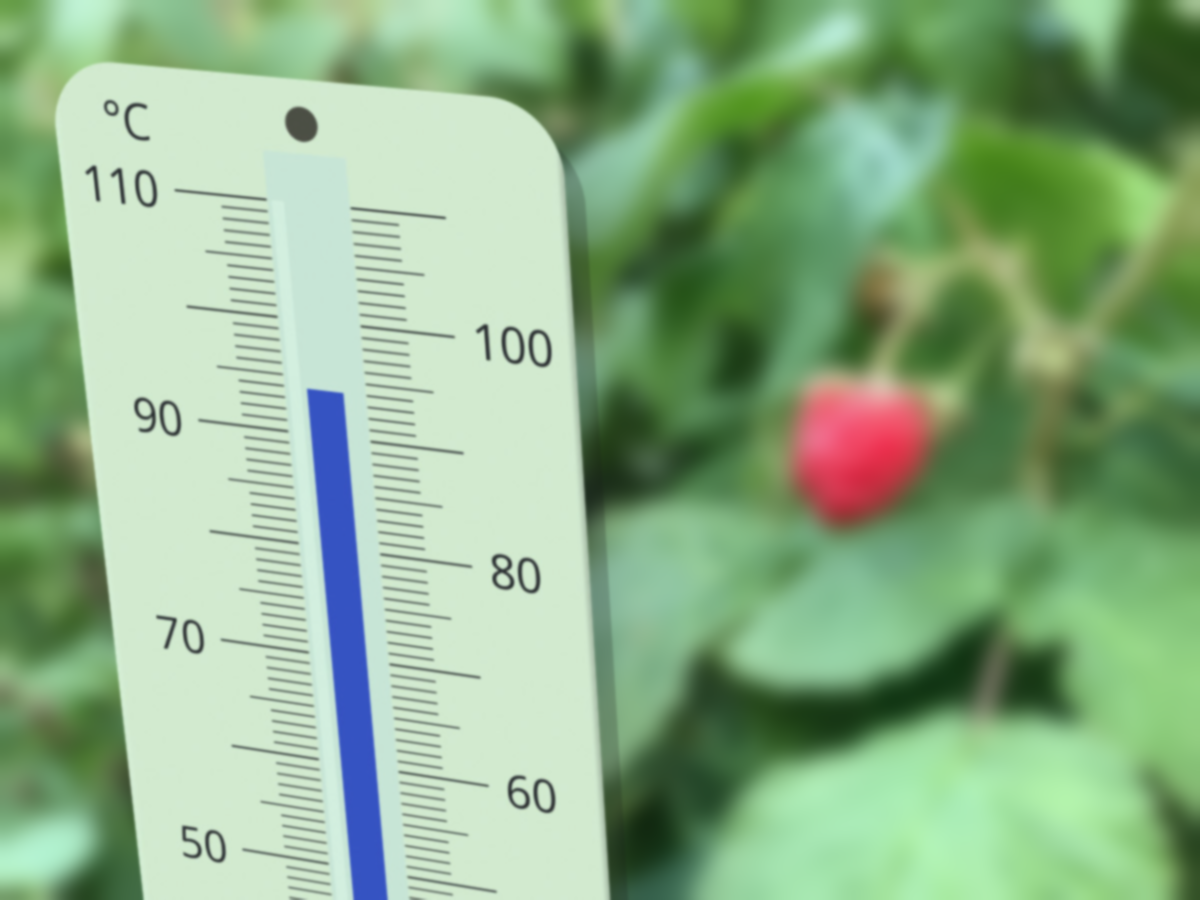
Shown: 94 °C
